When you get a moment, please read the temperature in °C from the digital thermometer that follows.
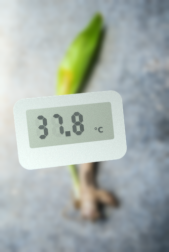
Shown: 37.8 °C
